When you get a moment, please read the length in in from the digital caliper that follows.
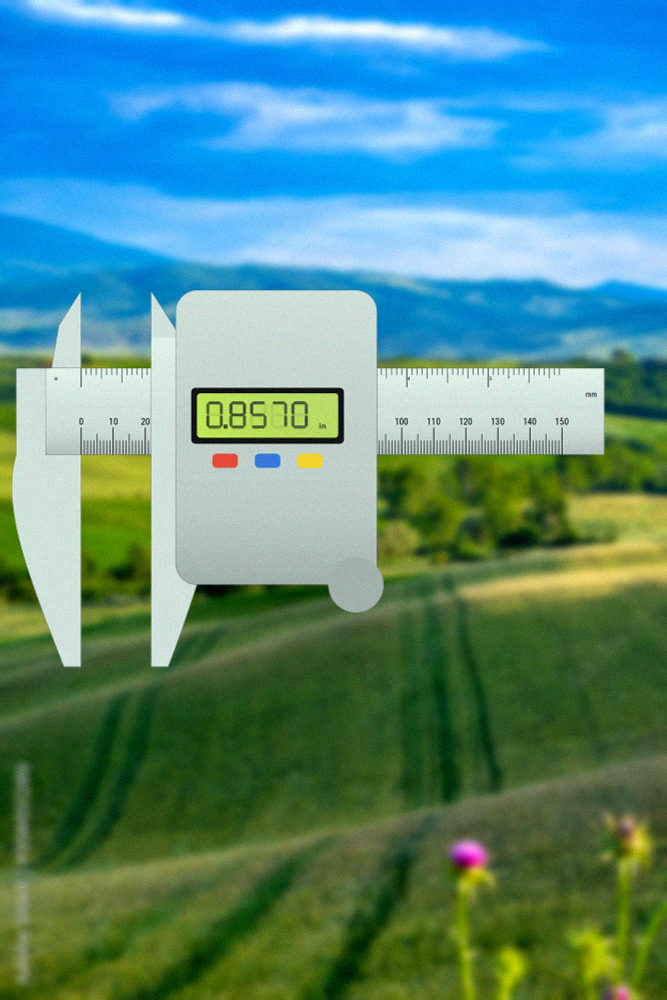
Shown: 0.8570 in
